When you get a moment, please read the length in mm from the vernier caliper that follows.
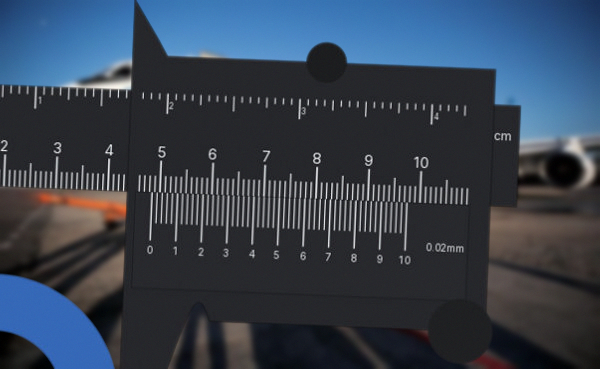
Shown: 48.5 mm
